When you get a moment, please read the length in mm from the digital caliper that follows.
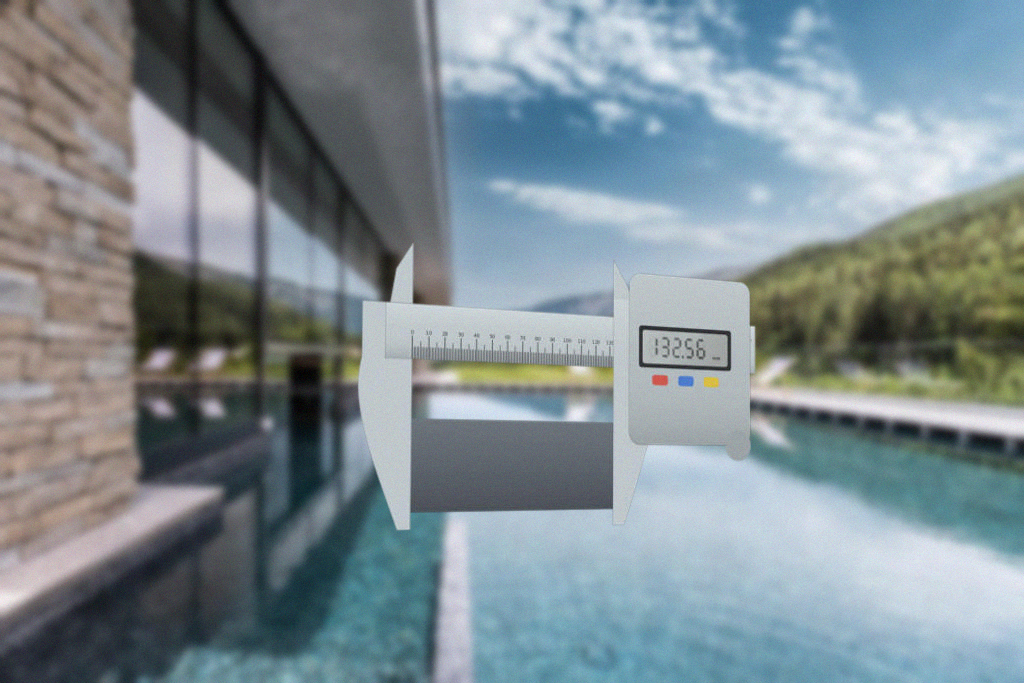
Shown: 132.56 mm
